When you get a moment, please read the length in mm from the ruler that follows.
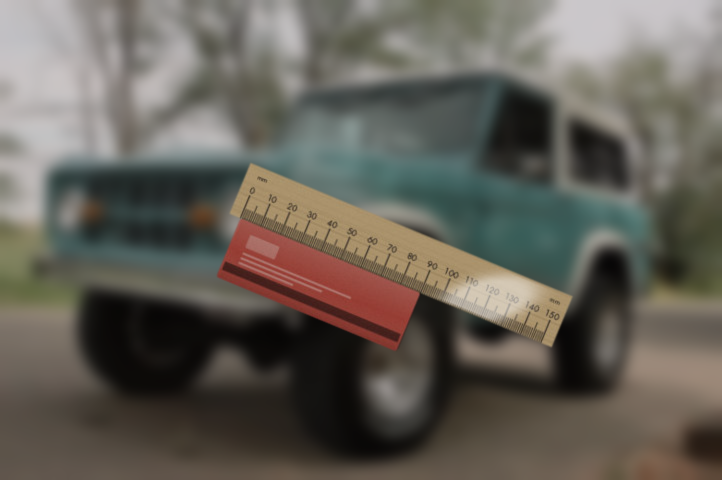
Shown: 90 mm
